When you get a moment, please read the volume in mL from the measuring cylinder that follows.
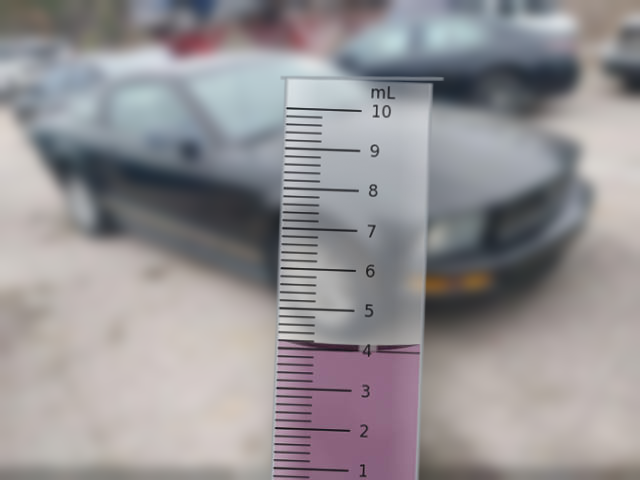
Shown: 4 mL
